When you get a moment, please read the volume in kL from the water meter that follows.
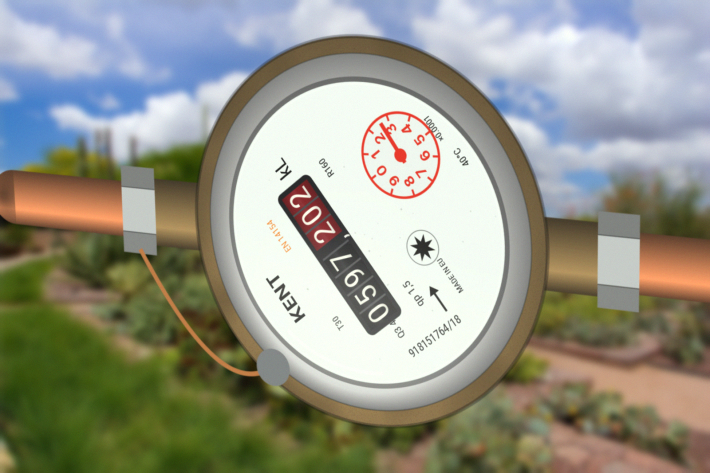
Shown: 597.2022 kL
